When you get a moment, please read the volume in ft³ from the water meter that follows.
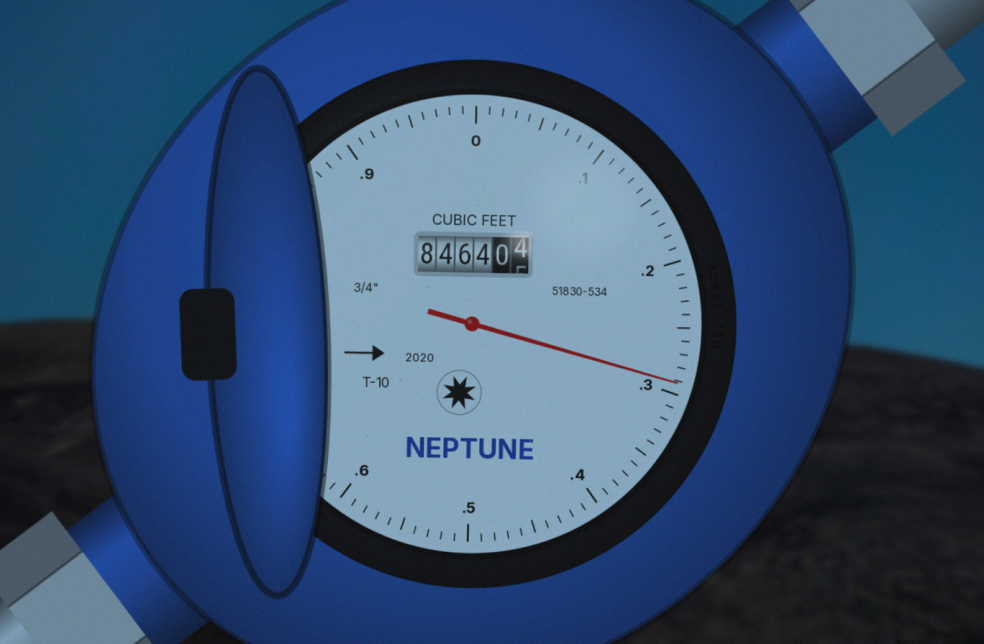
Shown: 846404.29 ft³
